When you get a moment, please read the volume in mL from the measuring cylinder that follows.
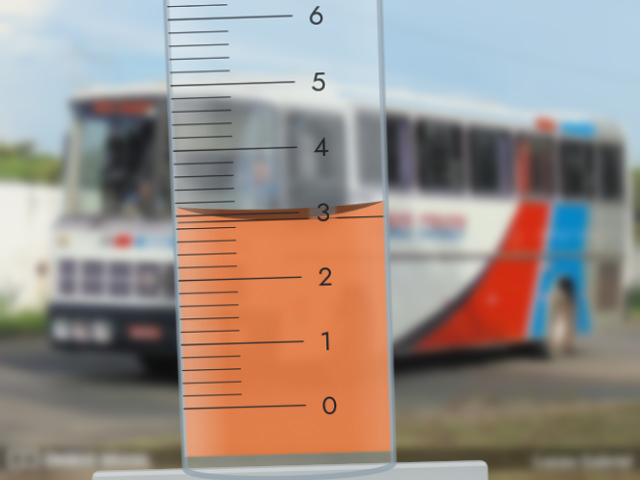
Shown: 2.9 mL
